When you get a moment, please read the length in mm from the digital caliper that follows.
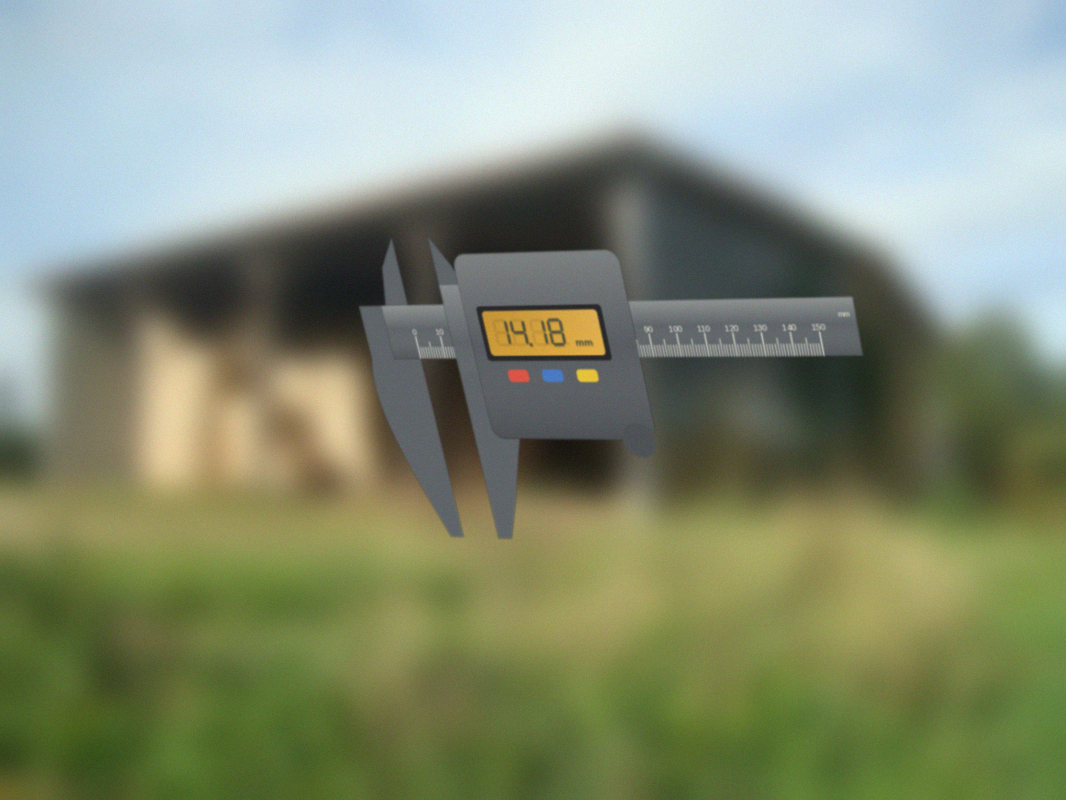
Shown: 14.18 mm
